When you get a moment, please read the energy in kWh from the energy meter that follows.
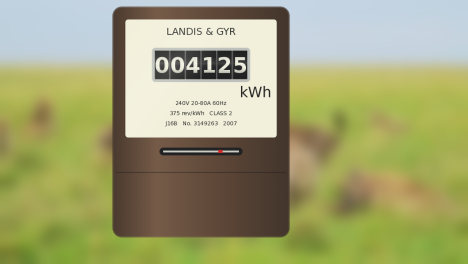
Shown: 4125 kWh
